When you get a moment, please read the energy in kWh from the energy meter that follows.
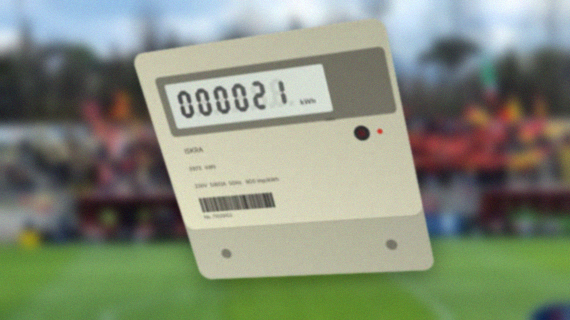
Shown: 21 kWh
